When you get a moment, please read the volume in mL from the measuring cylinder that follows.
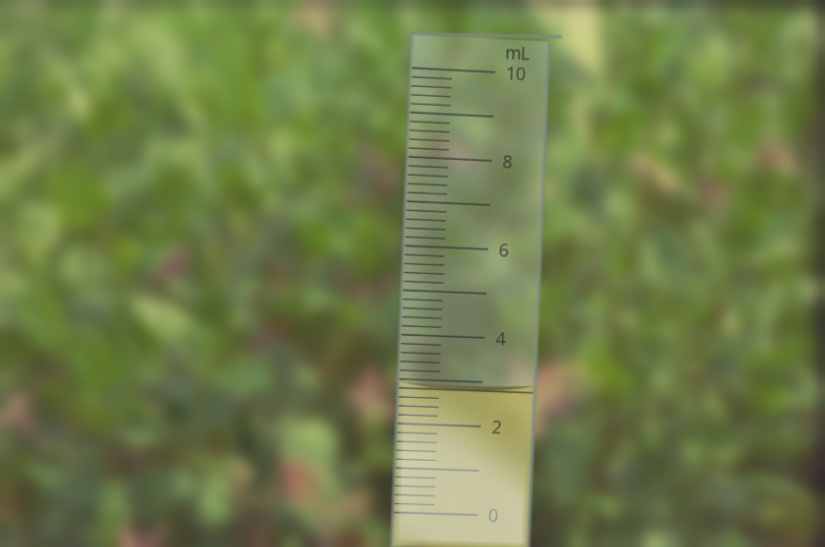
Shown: 2.8 mL
